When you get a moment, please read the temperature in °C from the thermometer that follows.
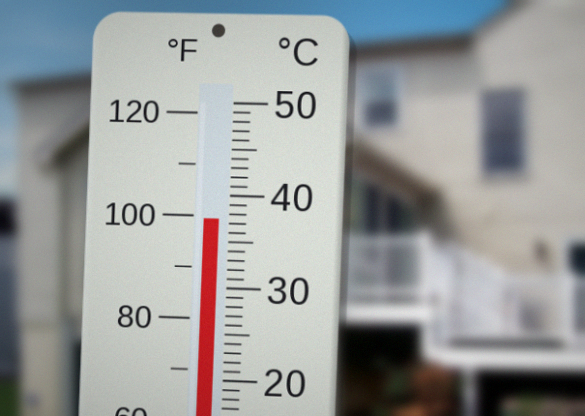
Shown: 37.5 °C
